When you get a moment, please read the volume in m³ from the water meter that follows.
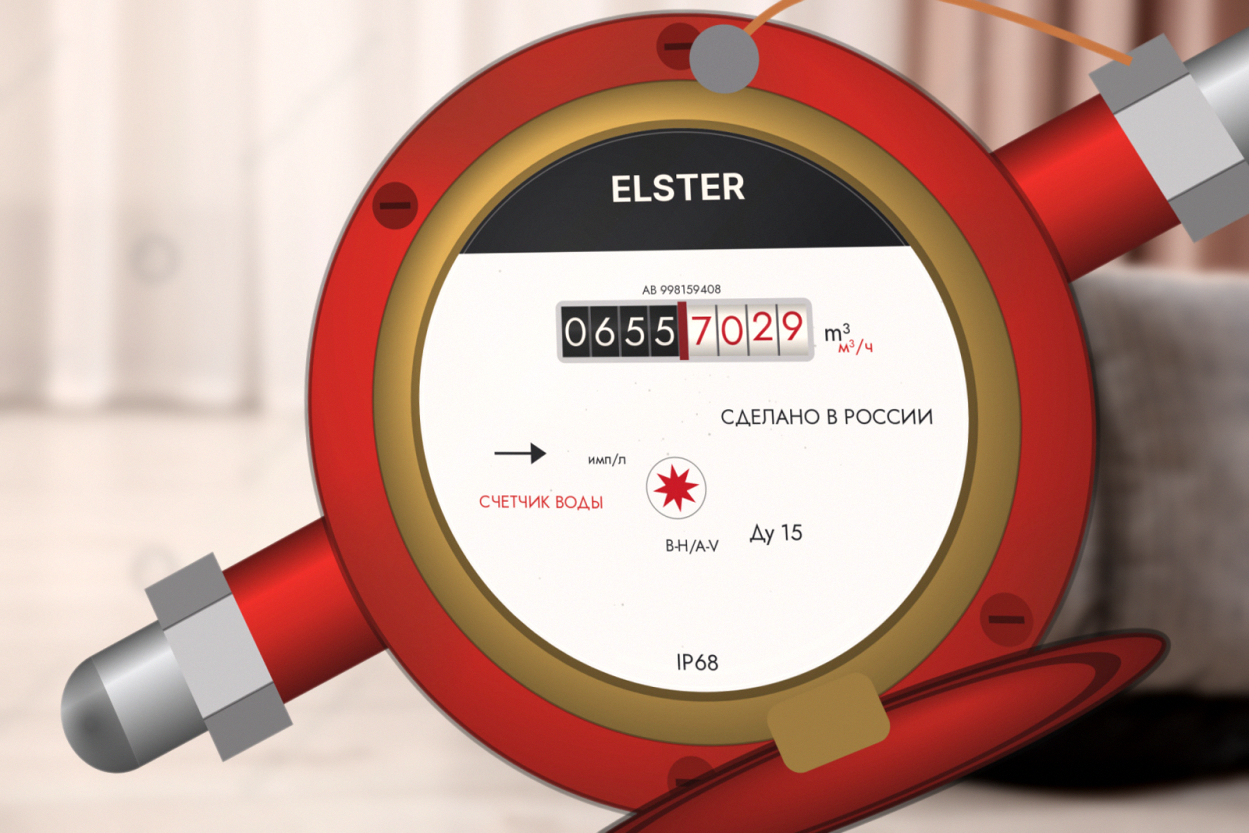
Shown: 655.7029 m³
